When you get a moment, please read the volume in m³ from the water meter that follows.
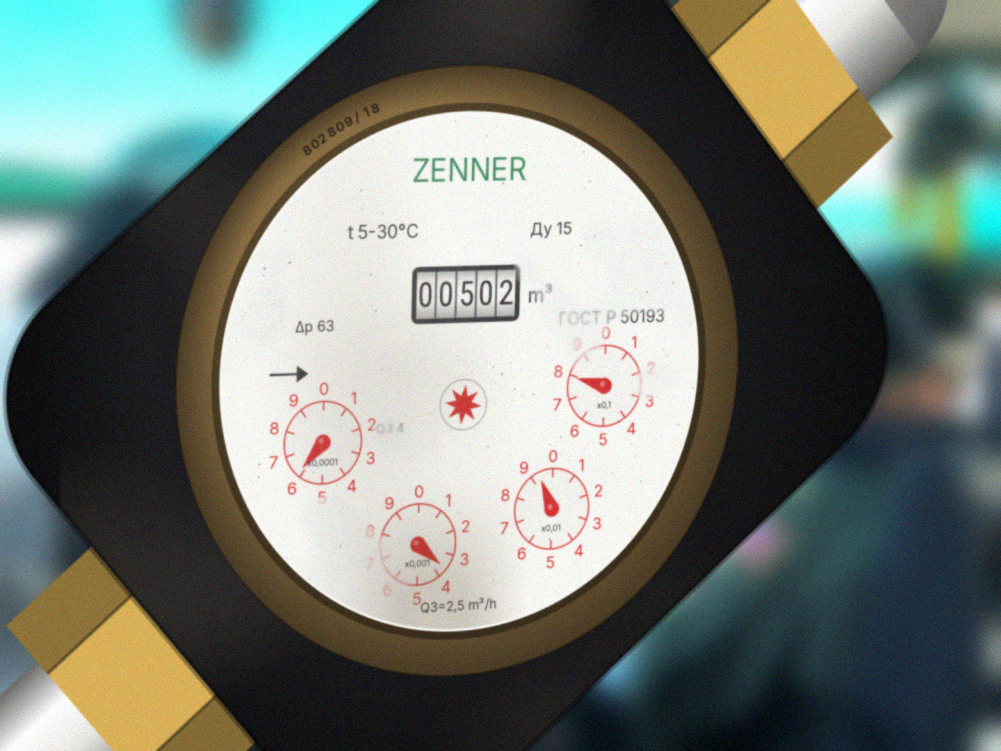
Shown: 502.7936 m³
